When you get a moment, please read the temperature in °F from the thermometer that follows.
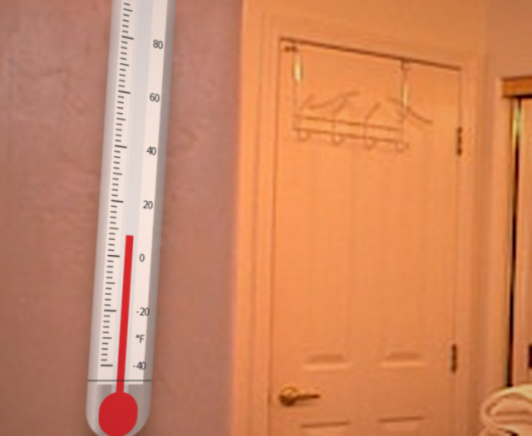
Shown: 8 °F
